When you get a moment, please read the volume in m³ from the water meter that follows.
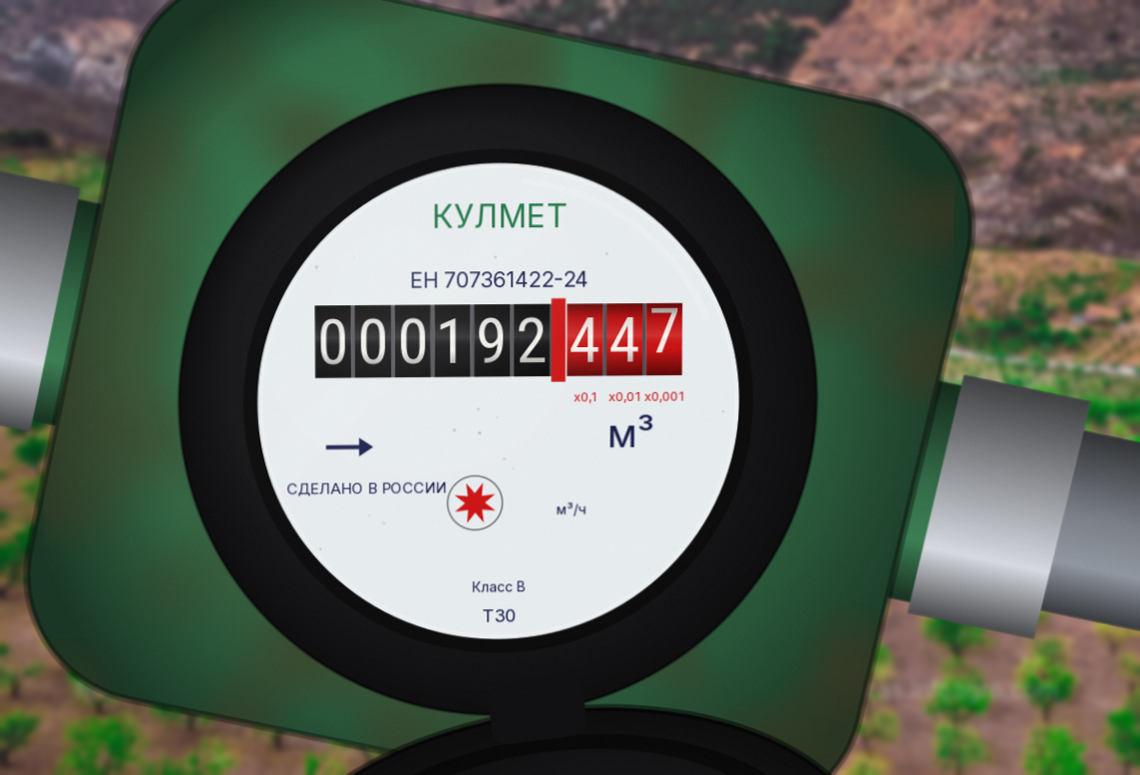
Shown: 192.447 m³
